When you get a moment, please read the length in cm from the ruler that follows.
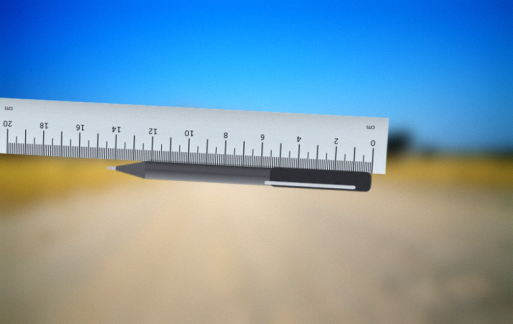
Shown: 14.5 cm
